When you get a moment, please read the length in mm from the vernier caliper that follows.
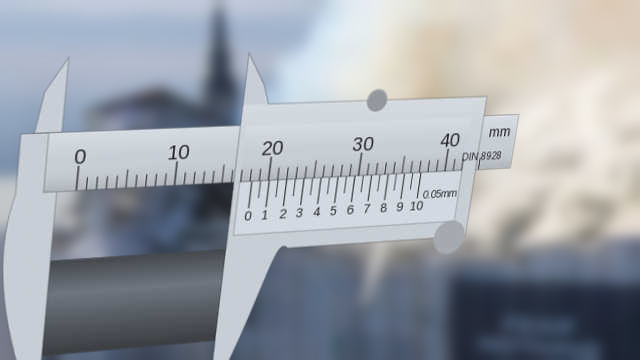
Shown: 18.2 mm
